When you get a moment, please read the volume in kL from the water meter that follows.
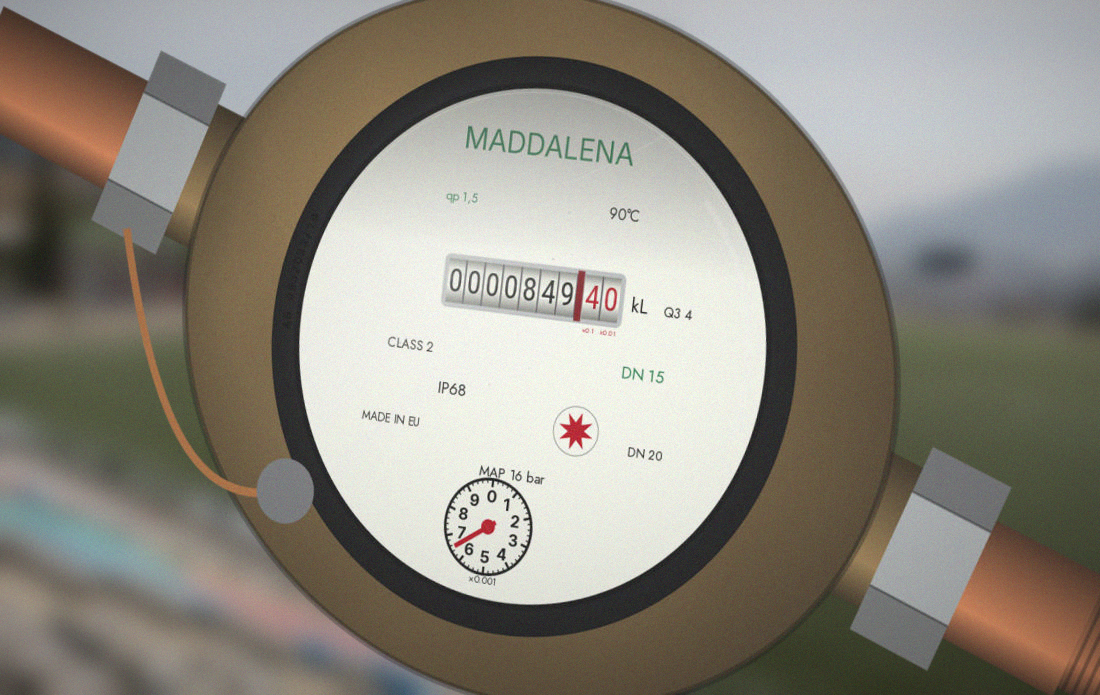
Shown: 849.406 kL
